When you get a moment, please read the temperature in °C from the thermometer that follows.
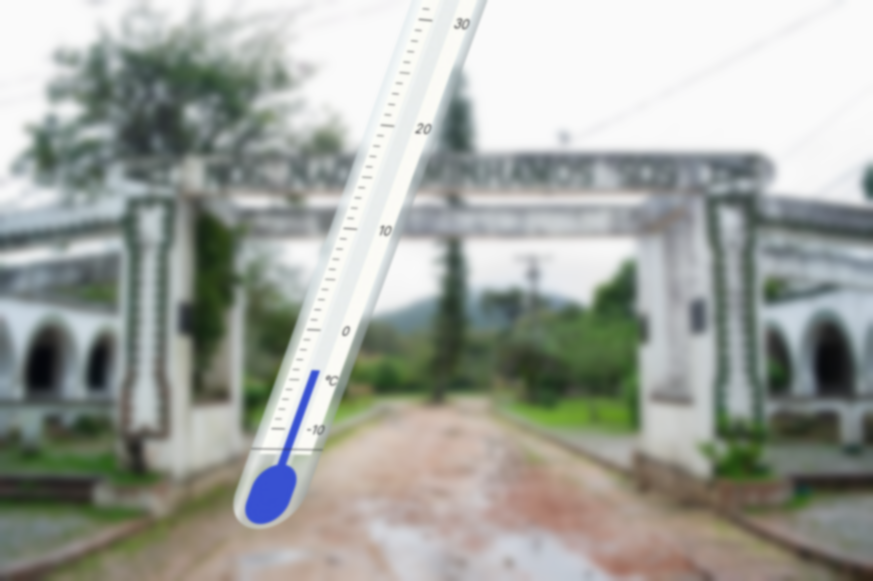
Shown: -4 °C
